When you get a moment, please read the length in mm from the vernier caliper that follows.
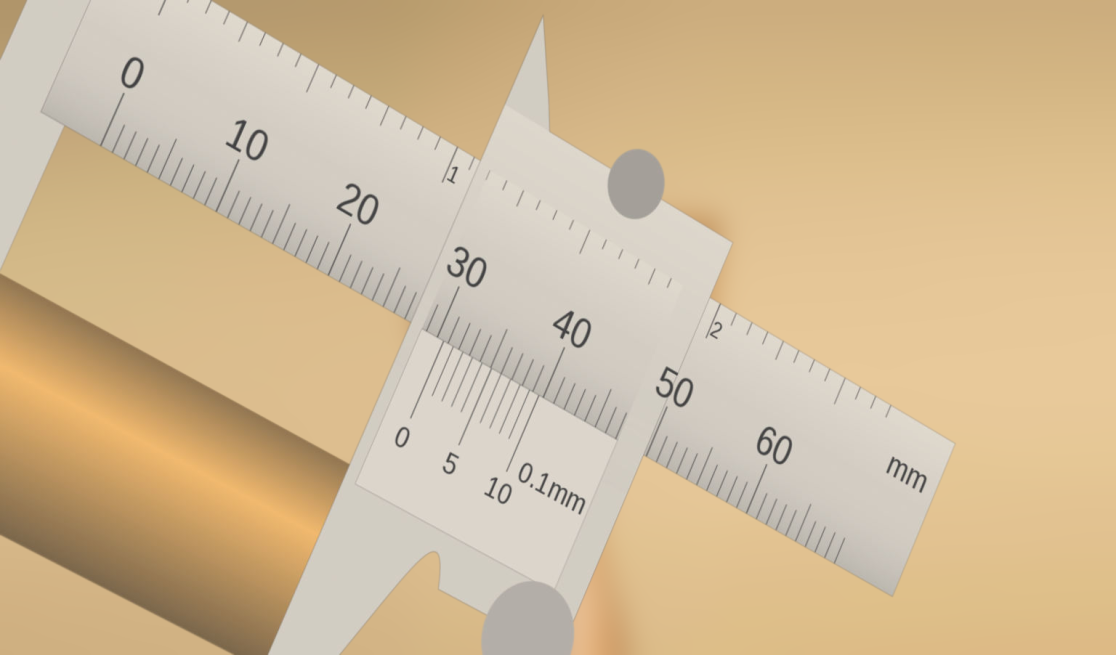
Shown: 30.6 mm
